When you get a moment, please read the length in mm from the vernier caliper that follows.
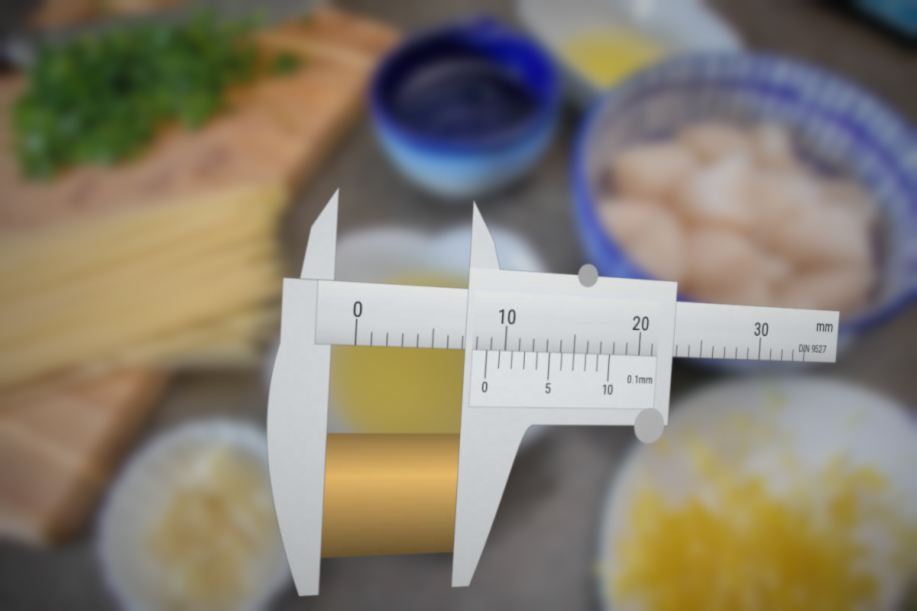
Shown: 8.7 mm
